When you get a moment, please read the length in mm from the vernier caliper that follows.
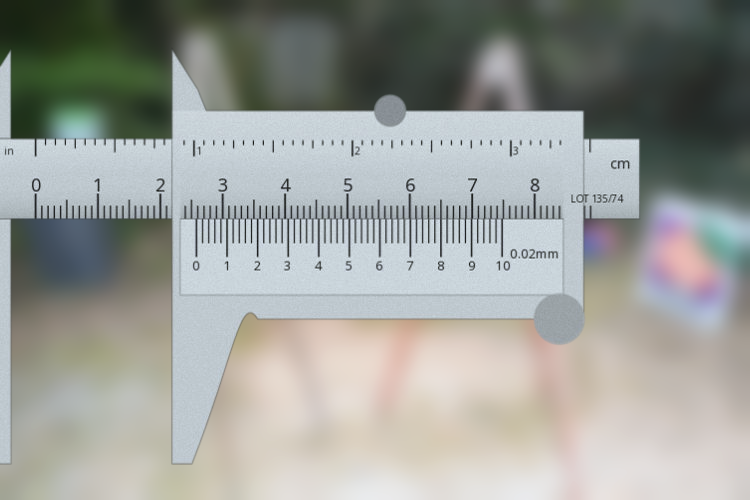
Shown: 25.8 mm
